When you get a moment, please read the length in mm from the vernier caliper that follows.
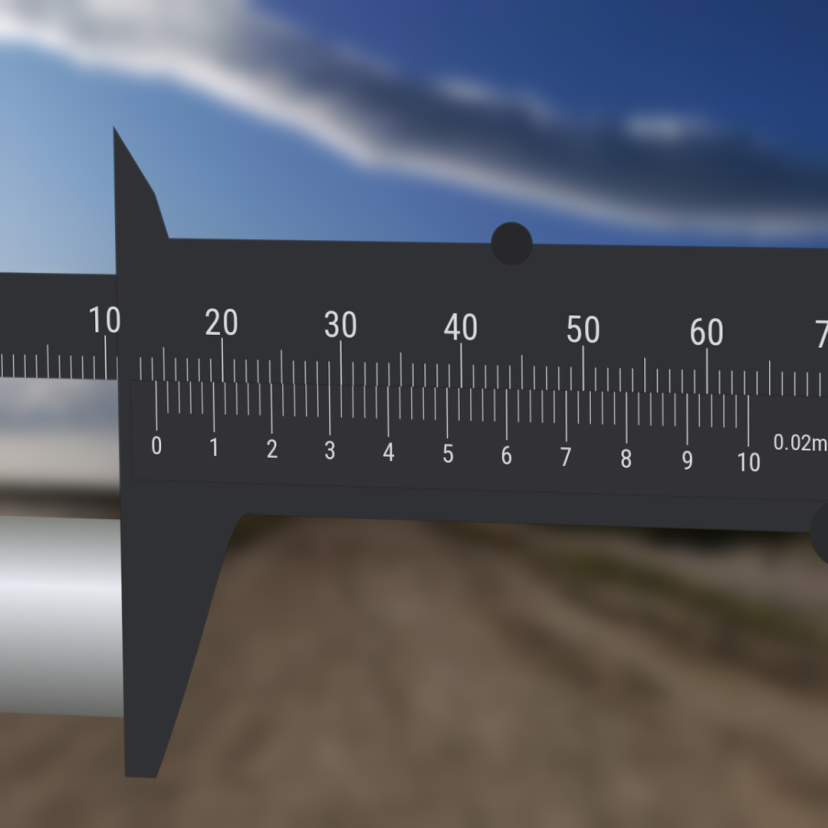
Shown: 14.3 mm
